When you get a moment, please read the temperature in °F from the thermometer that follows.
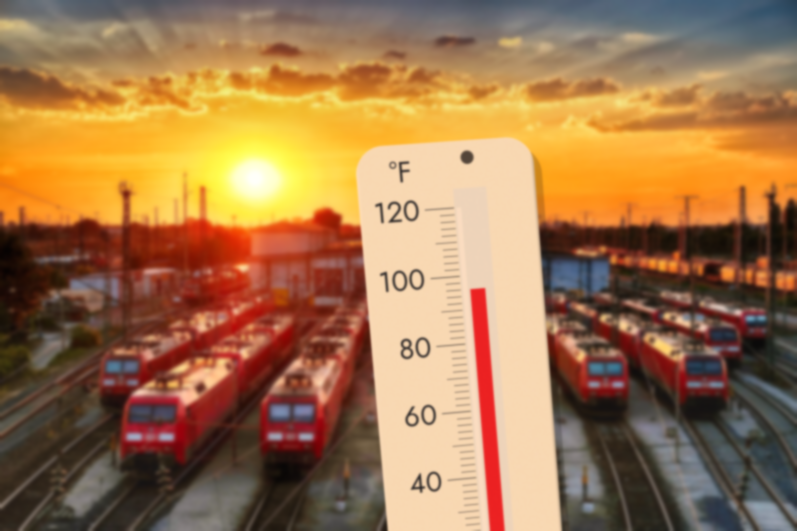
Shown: 96 °F
